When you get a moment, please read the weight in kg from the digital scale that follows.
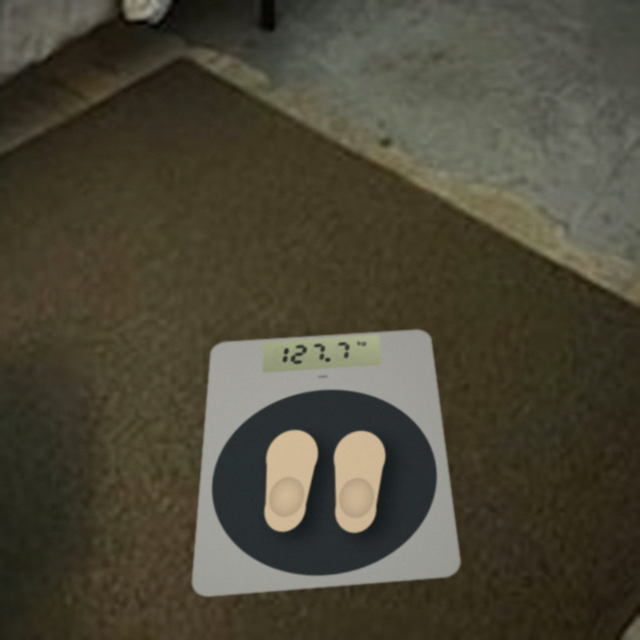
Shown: 127.7 kg
